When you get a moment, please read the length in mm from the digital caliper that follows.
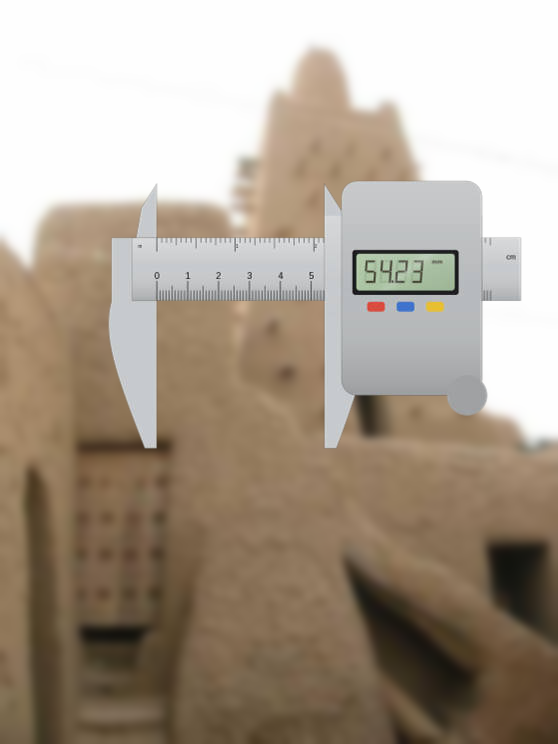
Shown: 54.23 mm
